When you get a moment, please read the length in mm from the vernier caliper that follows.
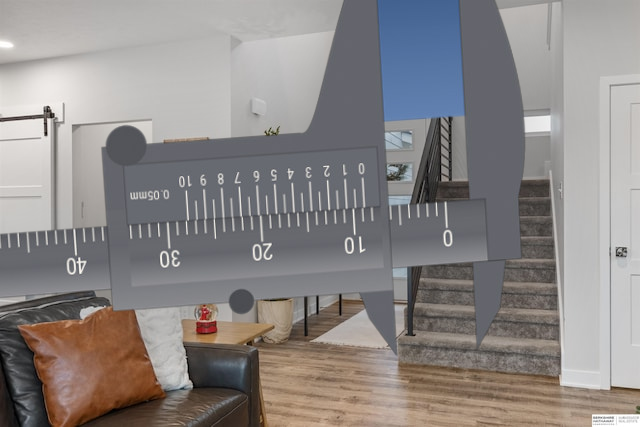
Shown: 8.8 mm
